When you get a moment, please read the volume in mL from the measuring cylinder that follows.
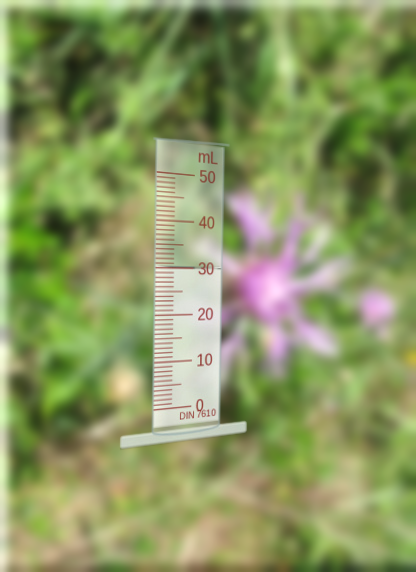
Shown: 30 mL
